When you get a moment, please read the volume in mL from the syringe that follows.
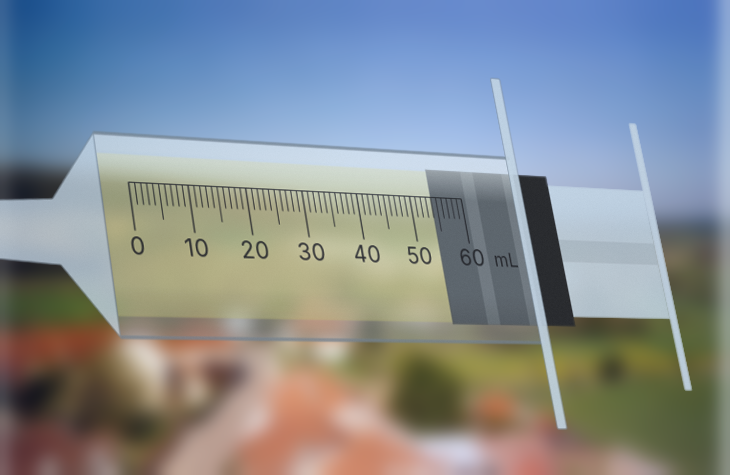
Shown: 54 mL
